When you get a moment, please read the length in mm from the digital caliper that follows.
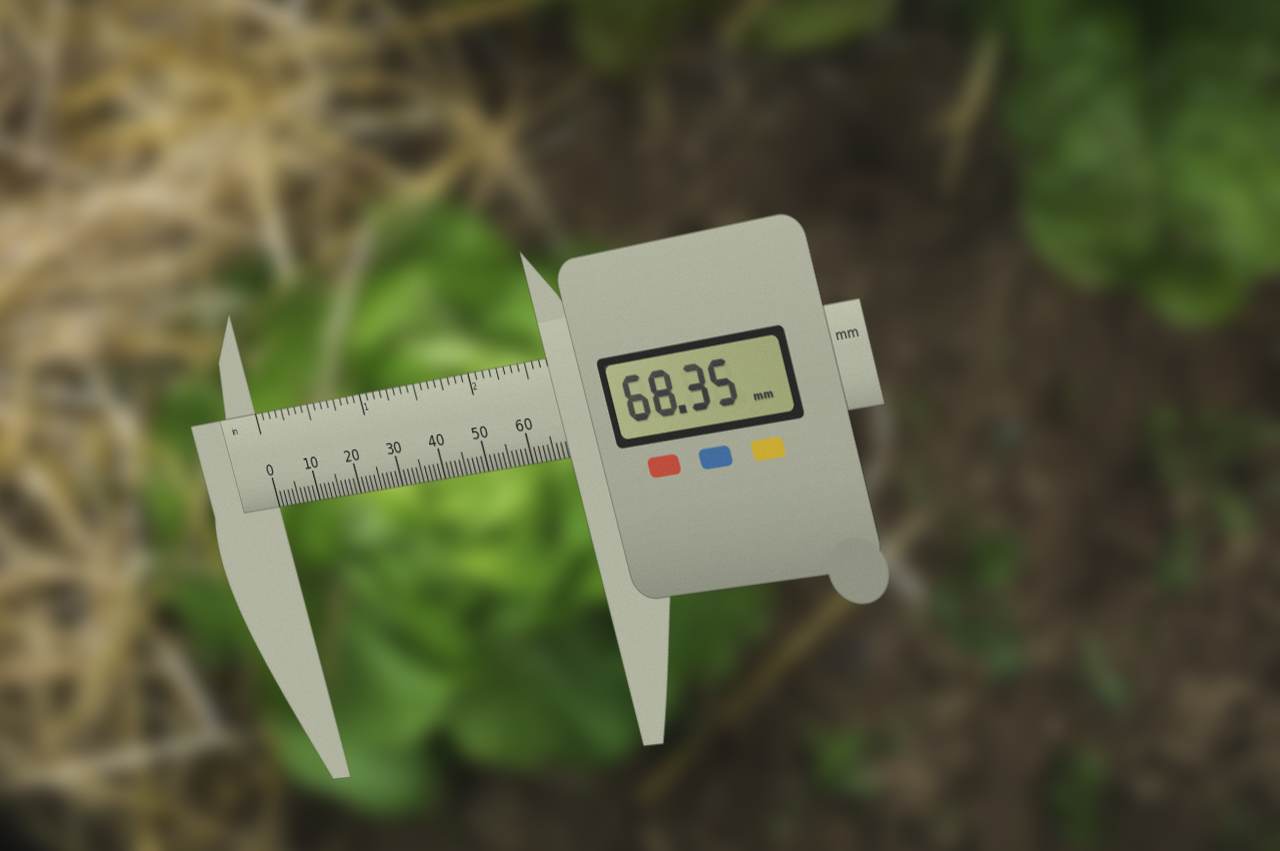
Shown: 68.35 mm
